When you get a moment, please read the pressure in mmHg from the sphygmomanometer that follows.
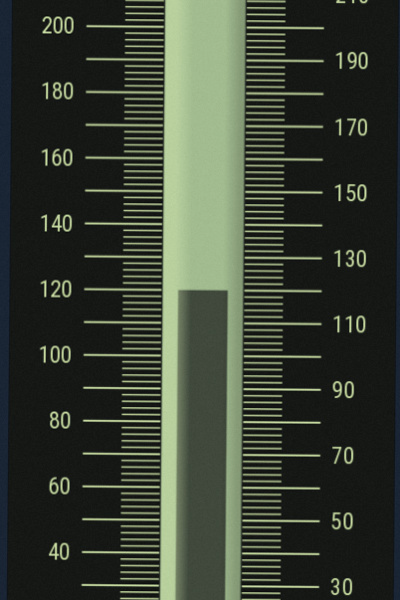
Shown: 120 mmHg
